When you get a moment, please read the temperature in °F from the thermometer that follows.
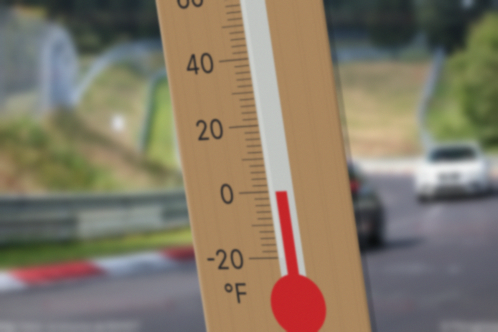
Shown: 0 °F
